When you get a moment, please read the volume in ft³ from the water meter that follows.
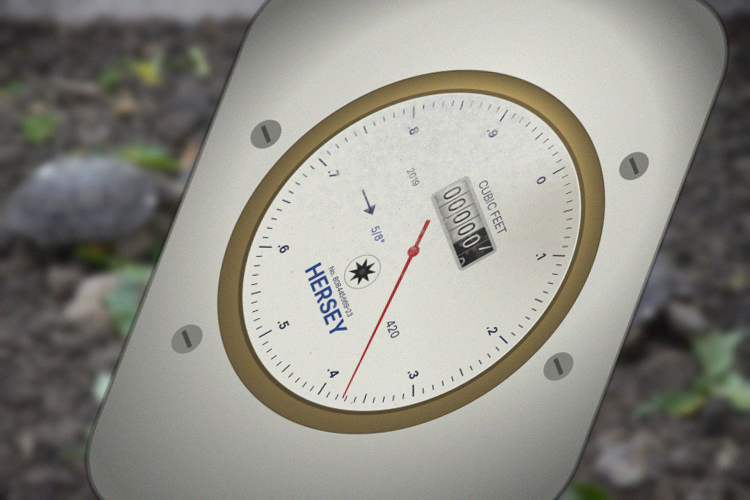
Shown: 7.37 ft³
